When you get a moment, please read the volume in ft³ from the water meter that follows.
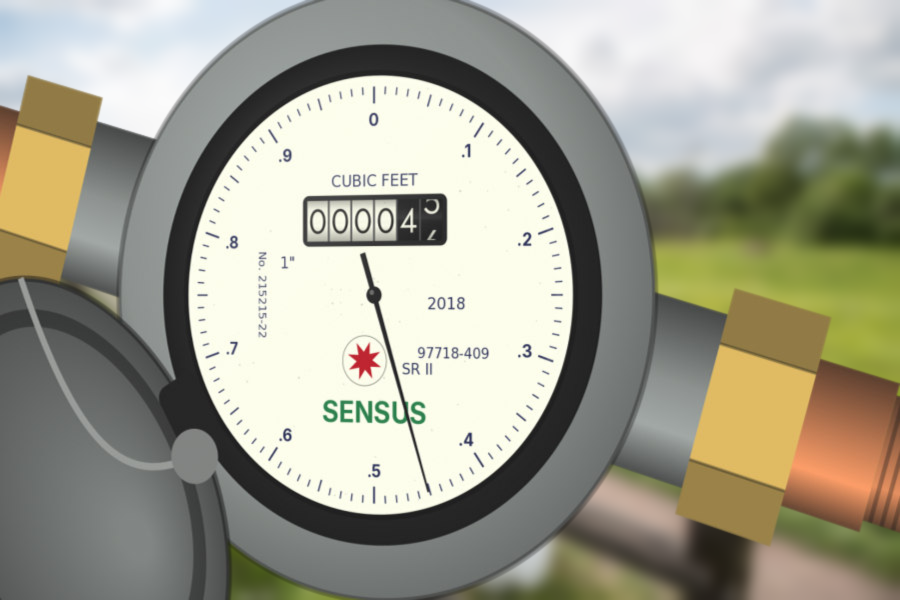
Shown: 45.45 ft³
